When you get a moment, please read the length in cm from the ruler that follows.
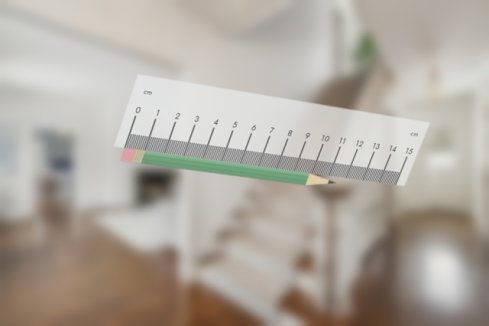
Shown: 11.5 cm
